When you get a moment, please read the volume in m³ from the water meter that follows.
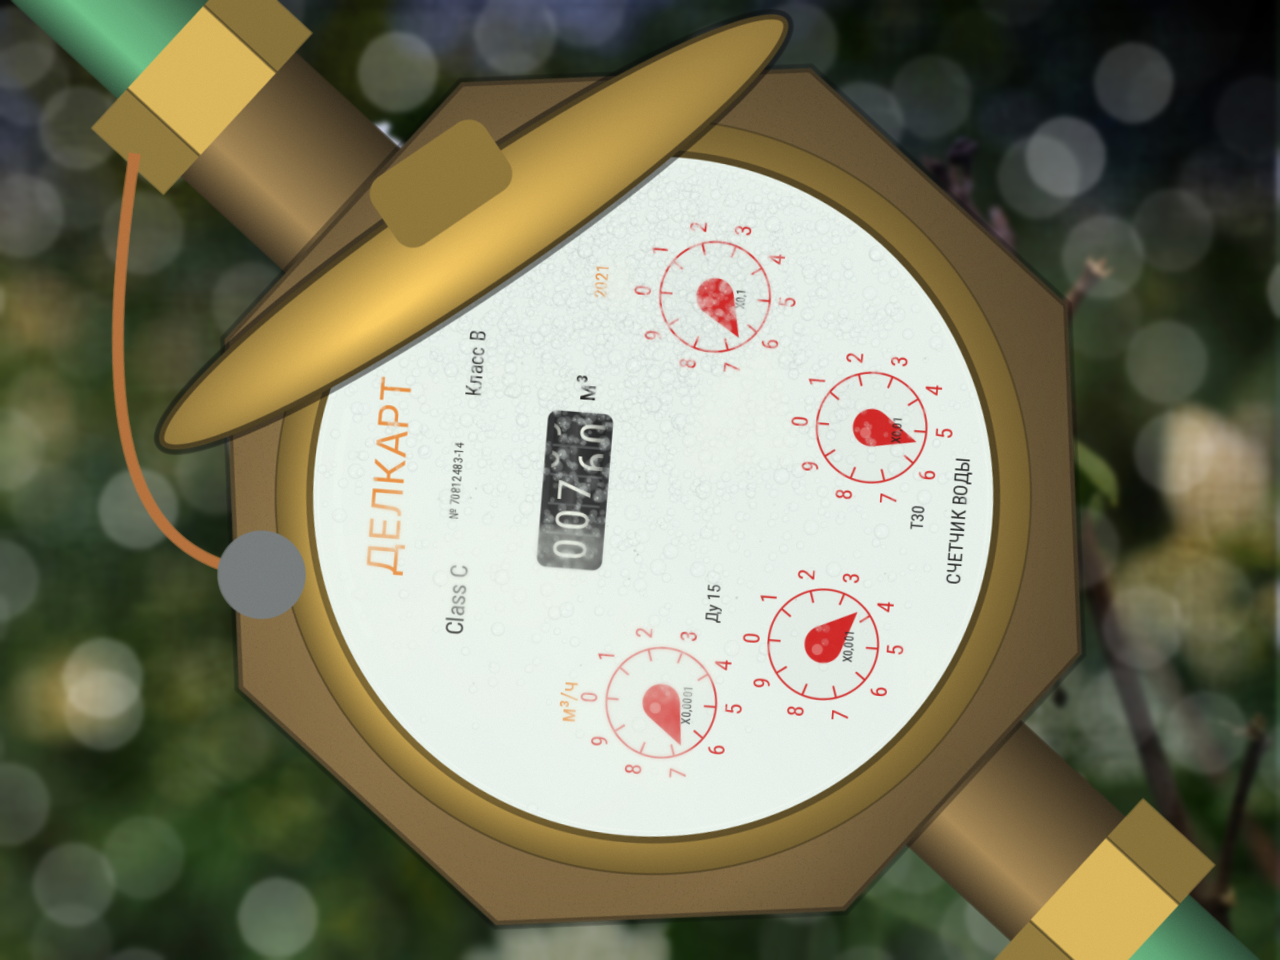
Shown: 759.6536 m³
